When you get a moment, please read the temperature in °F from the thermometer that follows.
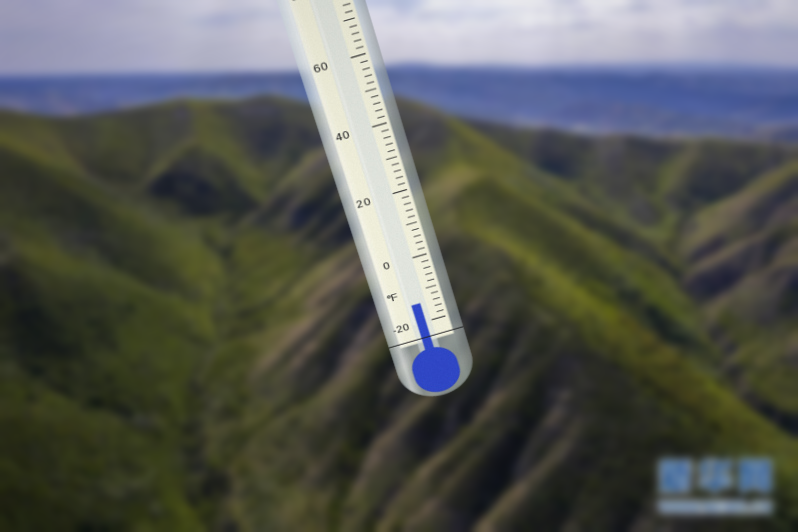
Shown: -14 °F
